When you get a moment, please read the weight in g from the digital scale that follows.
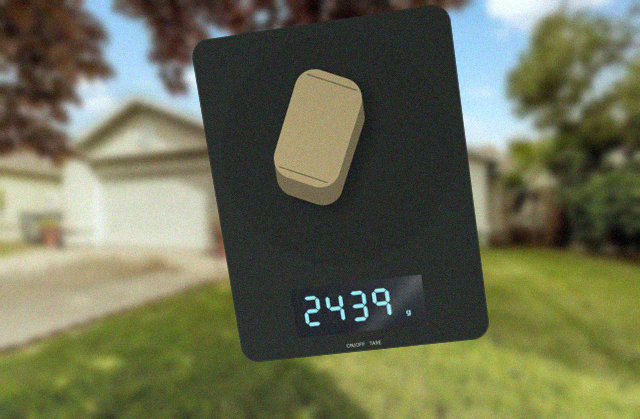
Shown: 2439 g
